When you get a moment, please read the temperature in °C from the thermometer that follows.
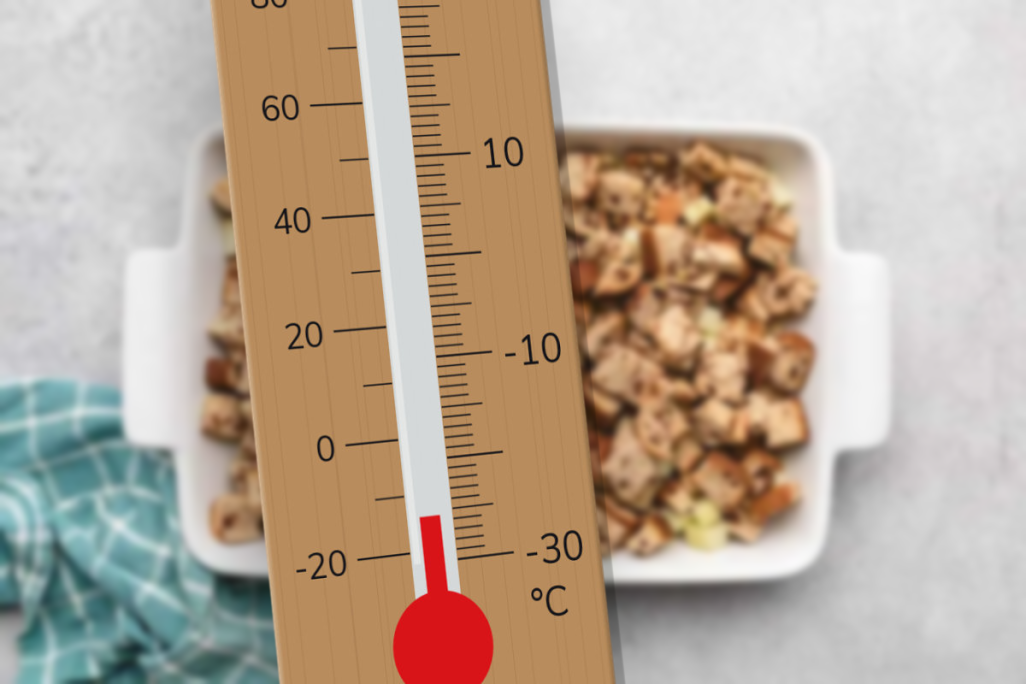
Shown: -25.5 °C
